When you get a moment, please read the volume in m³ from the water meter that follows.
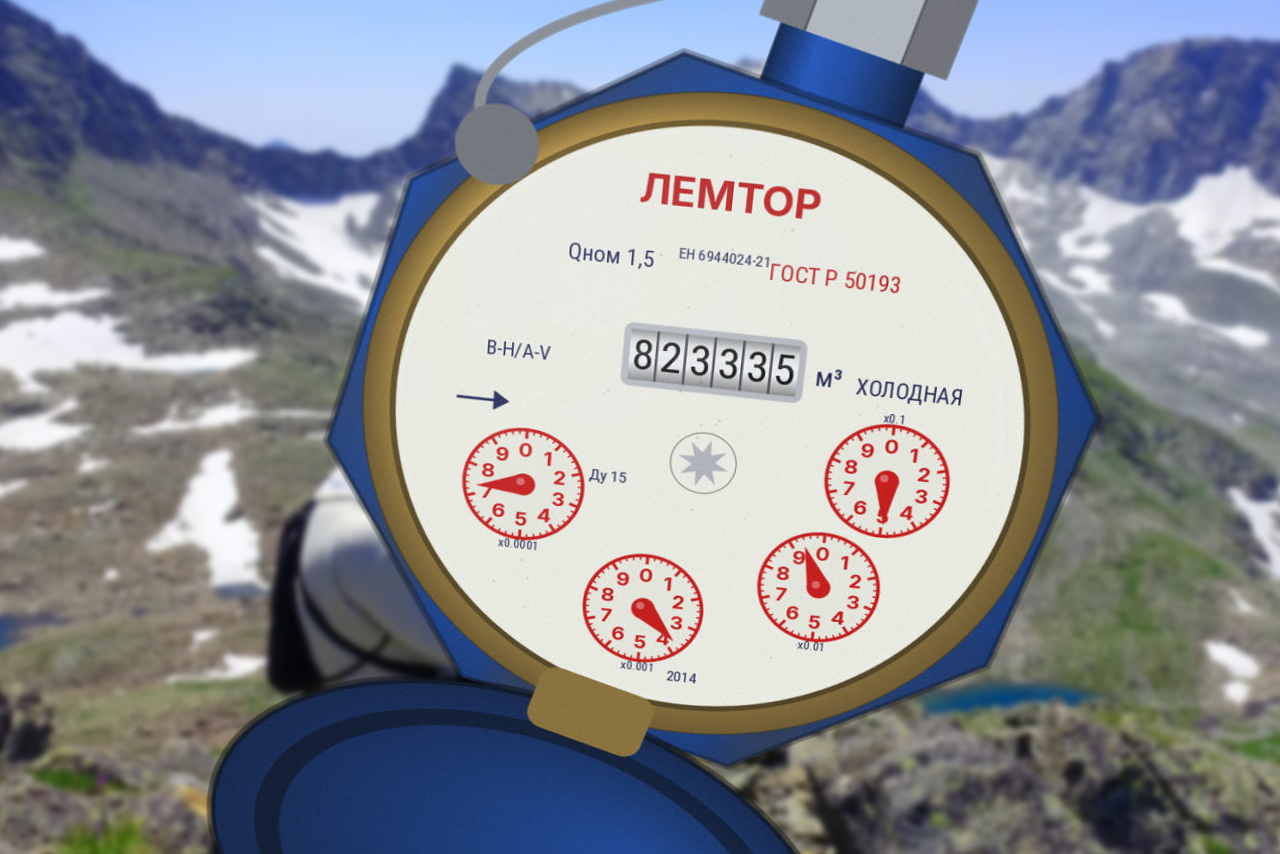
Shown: 823335.4937 m³
